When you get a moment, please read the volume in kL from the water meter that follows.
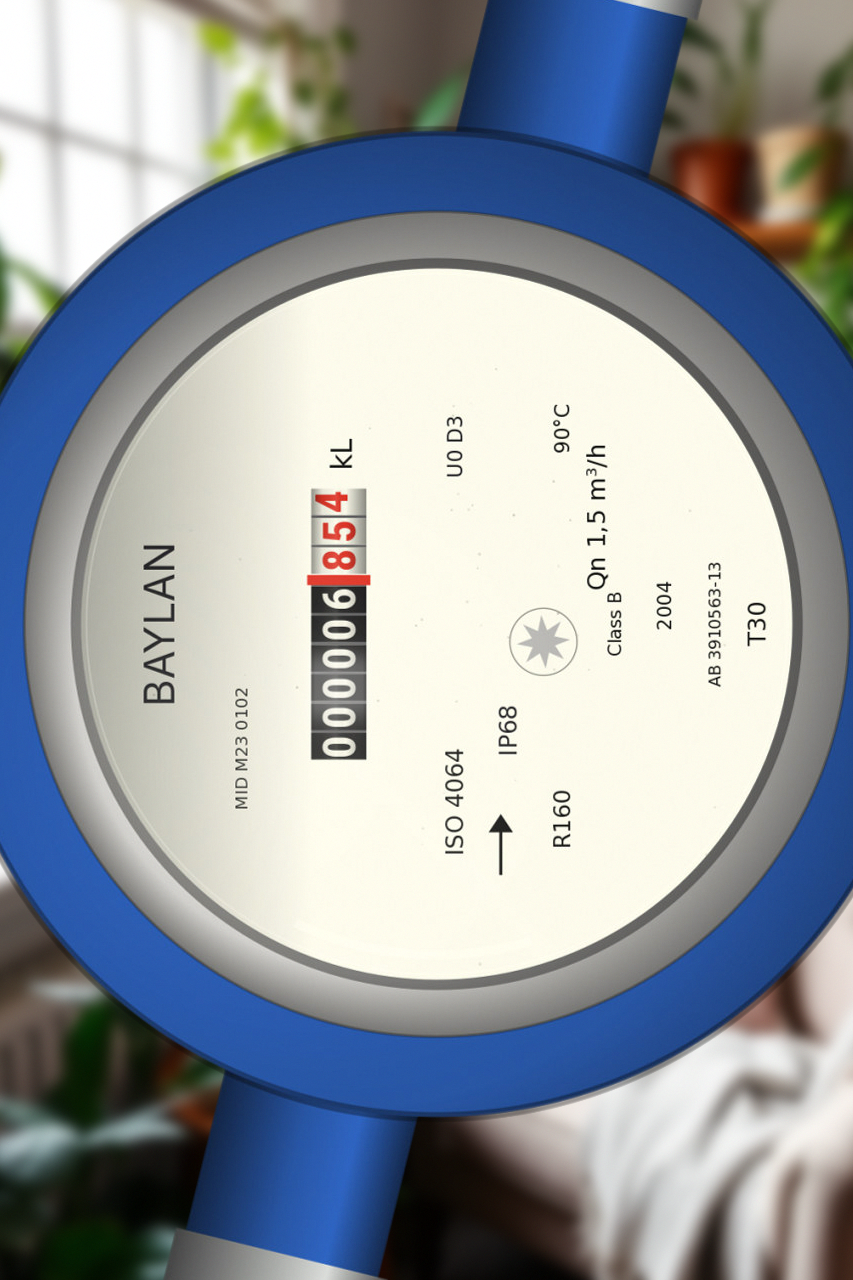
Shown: 6.854 kL
